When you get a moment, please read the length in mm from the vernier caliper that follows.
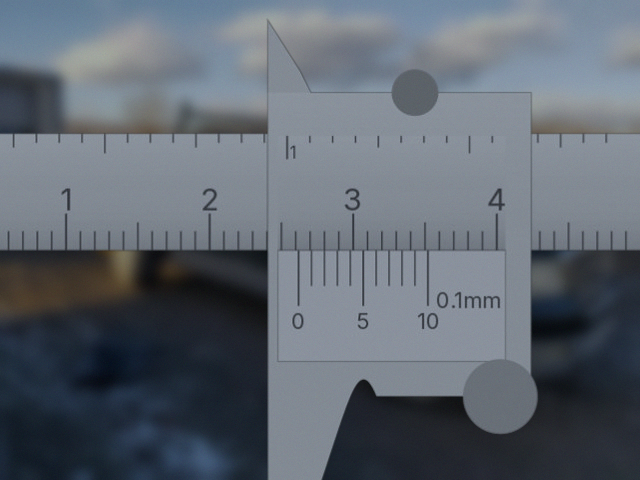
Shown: 26.2 mm
